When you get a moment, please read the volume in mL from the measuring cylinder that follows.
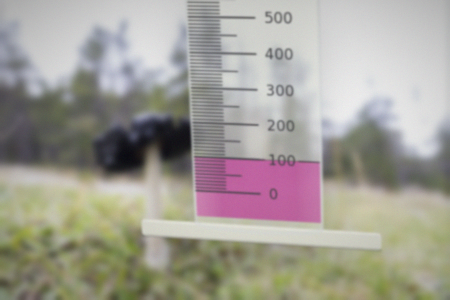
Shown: 100 mL
